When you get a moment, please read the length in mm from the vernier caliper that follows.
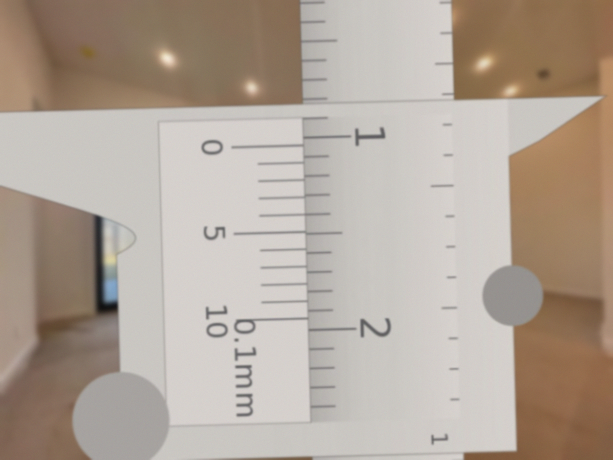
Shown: 10.4 mm
